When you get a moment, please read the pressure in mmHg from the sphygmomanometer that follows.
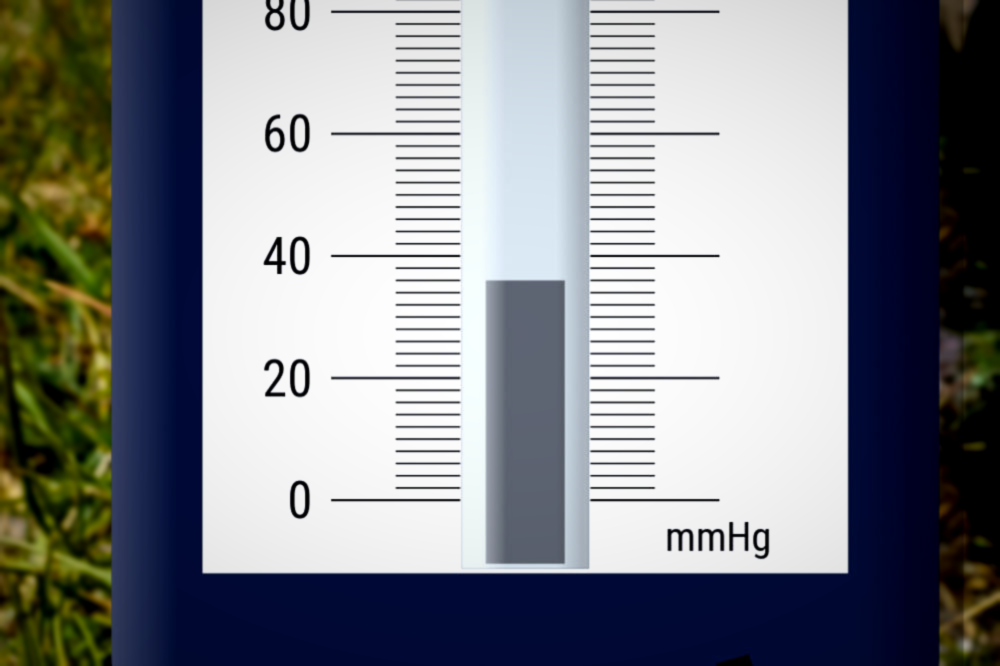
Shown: 36 mmHg
